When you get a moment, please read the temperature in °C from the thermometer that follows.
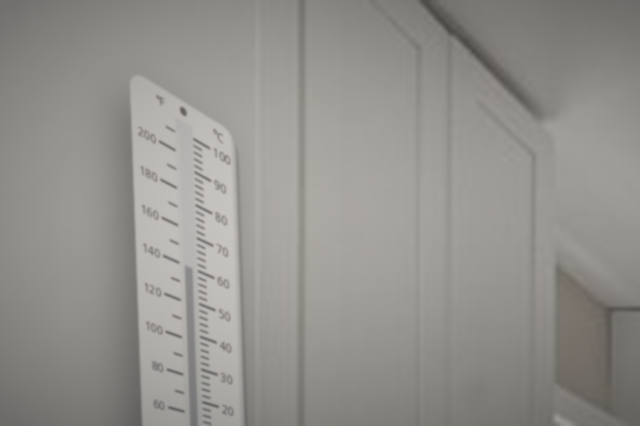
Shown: 60 °C
